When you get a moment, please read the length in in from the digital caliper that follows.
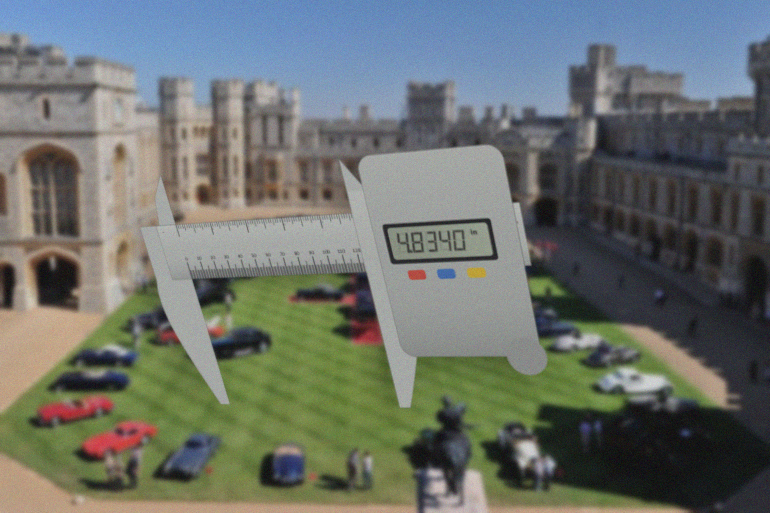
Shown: 4.8340 in
